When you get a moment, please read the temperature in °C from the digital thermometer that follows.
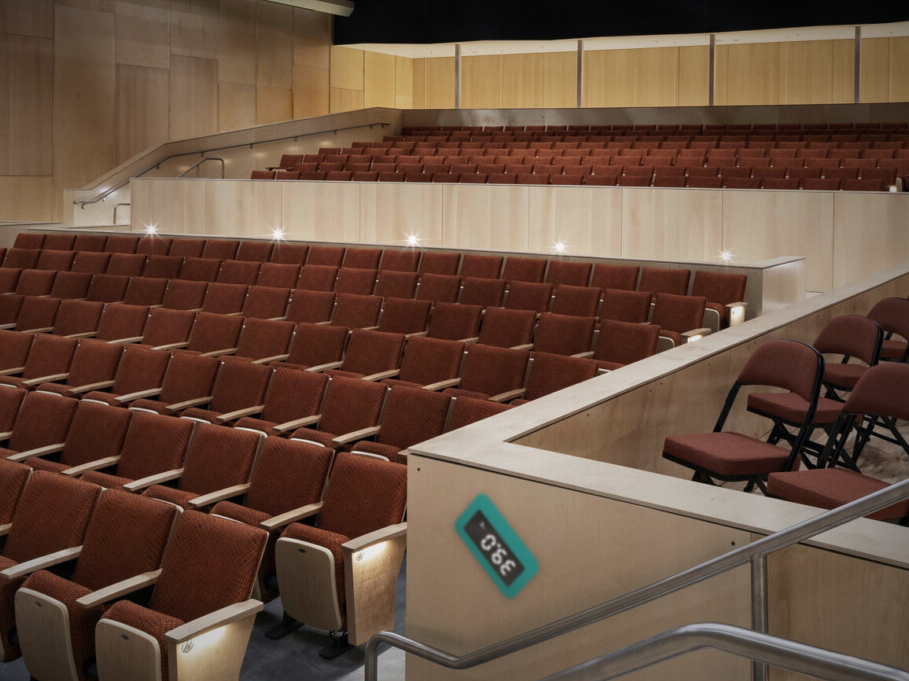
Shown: 39.0 °C
